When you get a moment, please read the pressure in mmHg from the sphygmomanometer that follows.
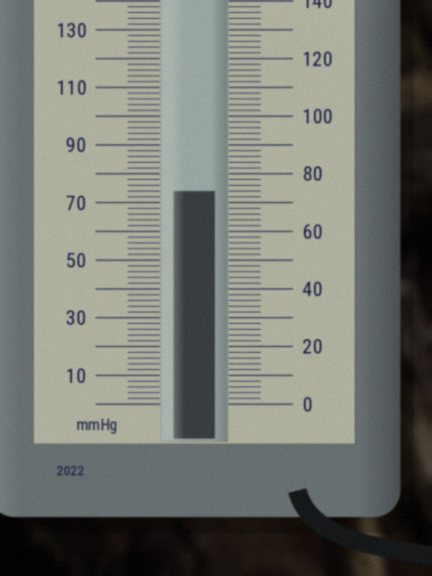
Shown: 74 mmHg
